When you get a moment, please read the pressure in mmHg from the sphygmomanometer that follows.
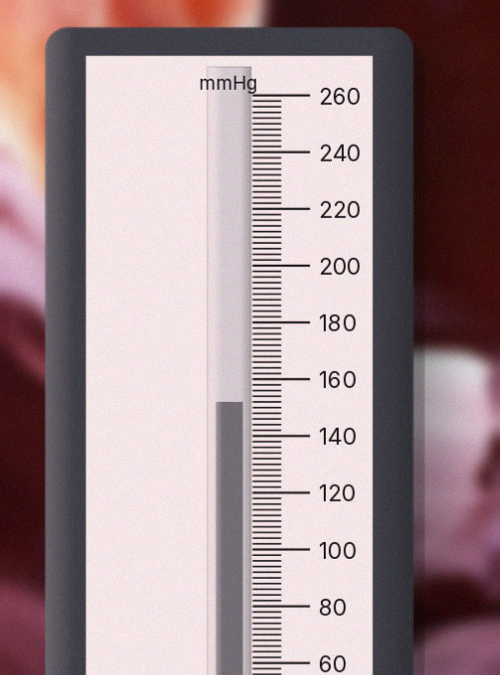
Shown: 152 mmHg
